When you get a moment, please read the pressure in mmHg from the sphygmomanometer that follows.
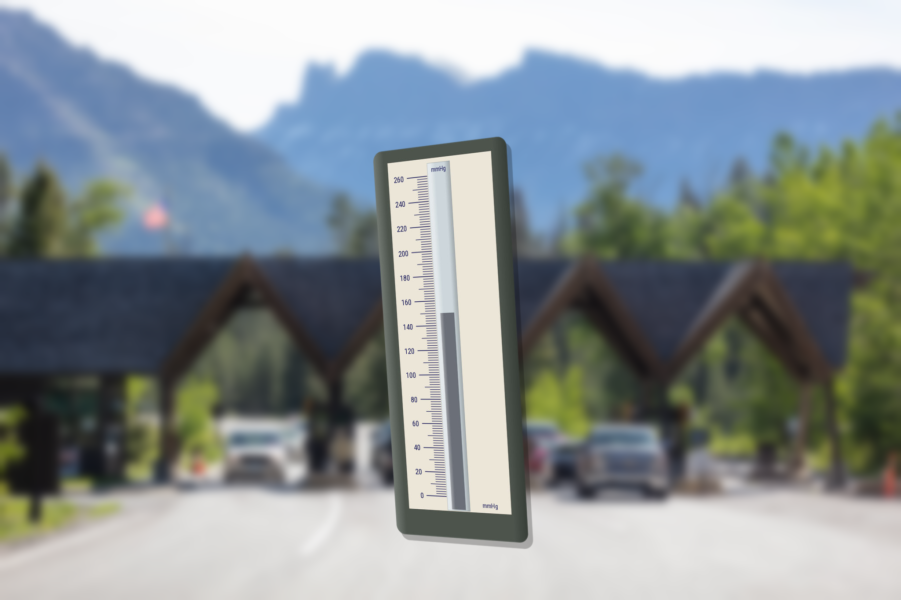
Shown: 150 mmHg
